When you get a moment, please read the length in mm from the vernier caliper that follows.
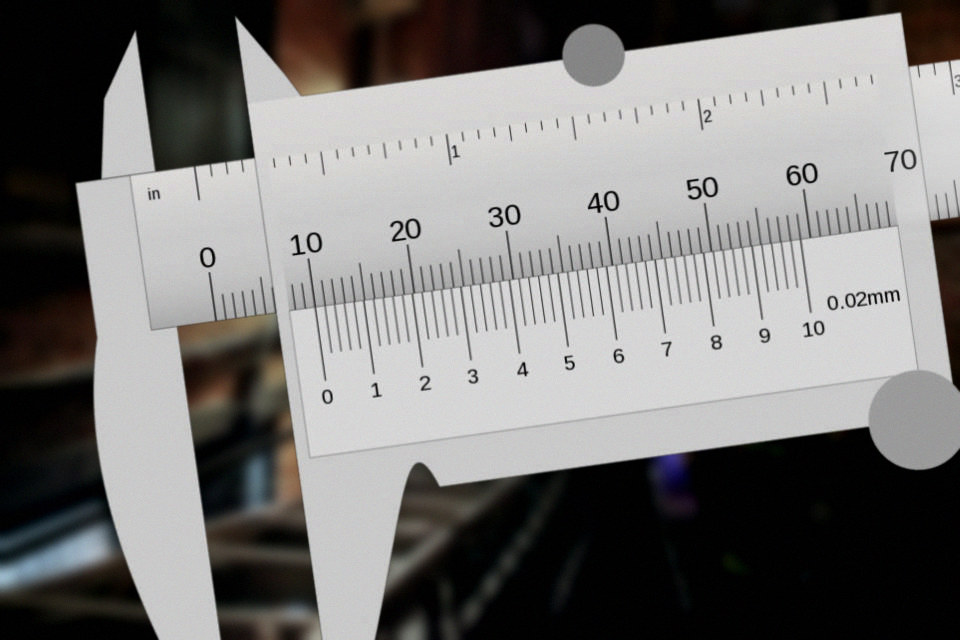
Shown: 10.0 mm
